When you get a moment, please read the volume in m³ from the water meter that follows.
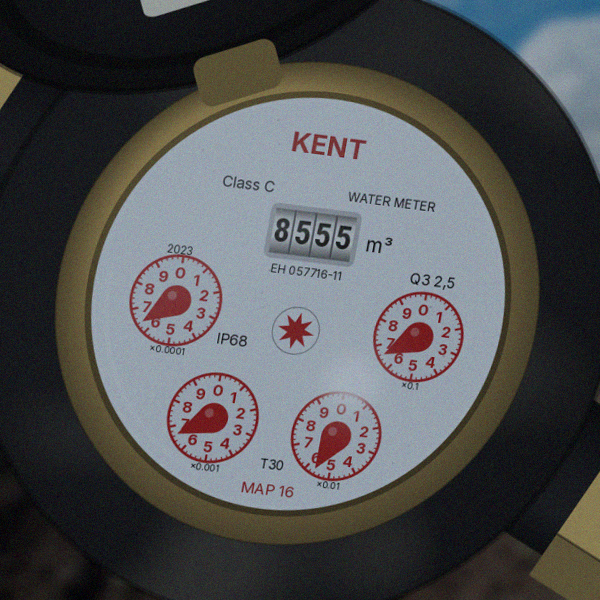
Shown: 8555.6566 m³
